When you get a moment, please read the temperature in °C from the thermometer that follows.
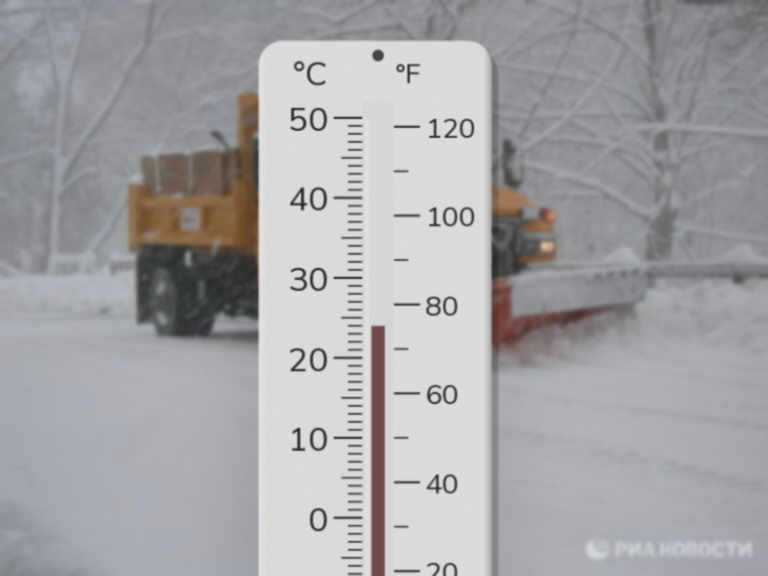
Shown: 24 °C
